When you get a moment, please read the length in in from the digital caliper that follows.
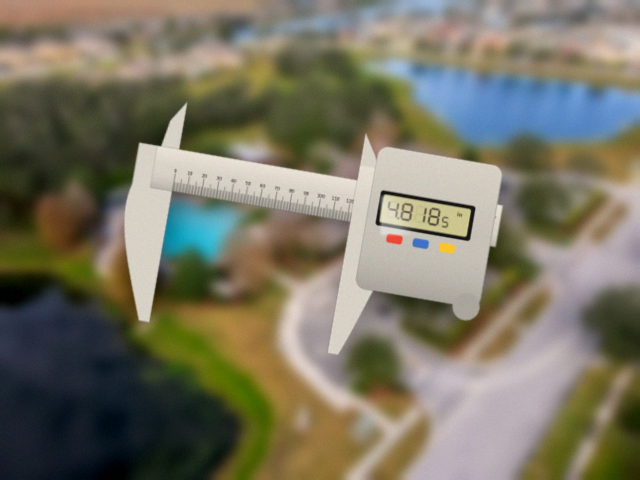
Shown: 4.8185 in
